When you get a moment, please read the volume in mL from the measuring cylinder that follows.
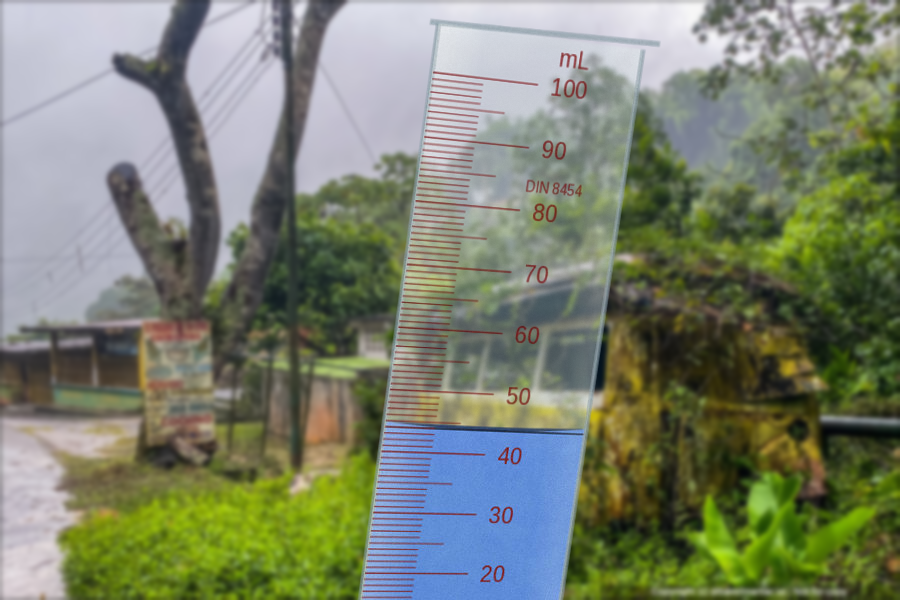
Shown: 44 mL
